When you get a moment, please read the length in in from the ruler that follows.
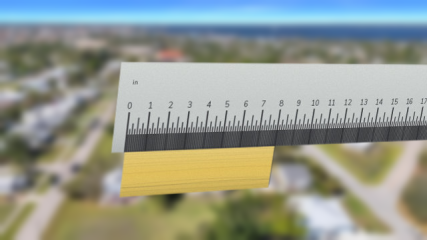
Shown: 8 in
